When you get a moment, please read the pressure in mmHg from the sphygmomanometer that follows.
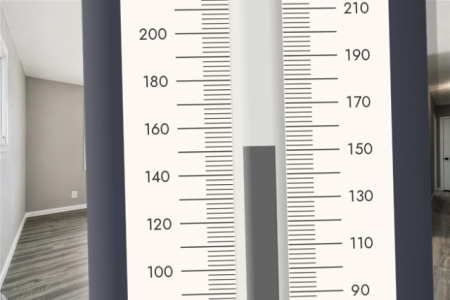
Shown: 152 mmHg
